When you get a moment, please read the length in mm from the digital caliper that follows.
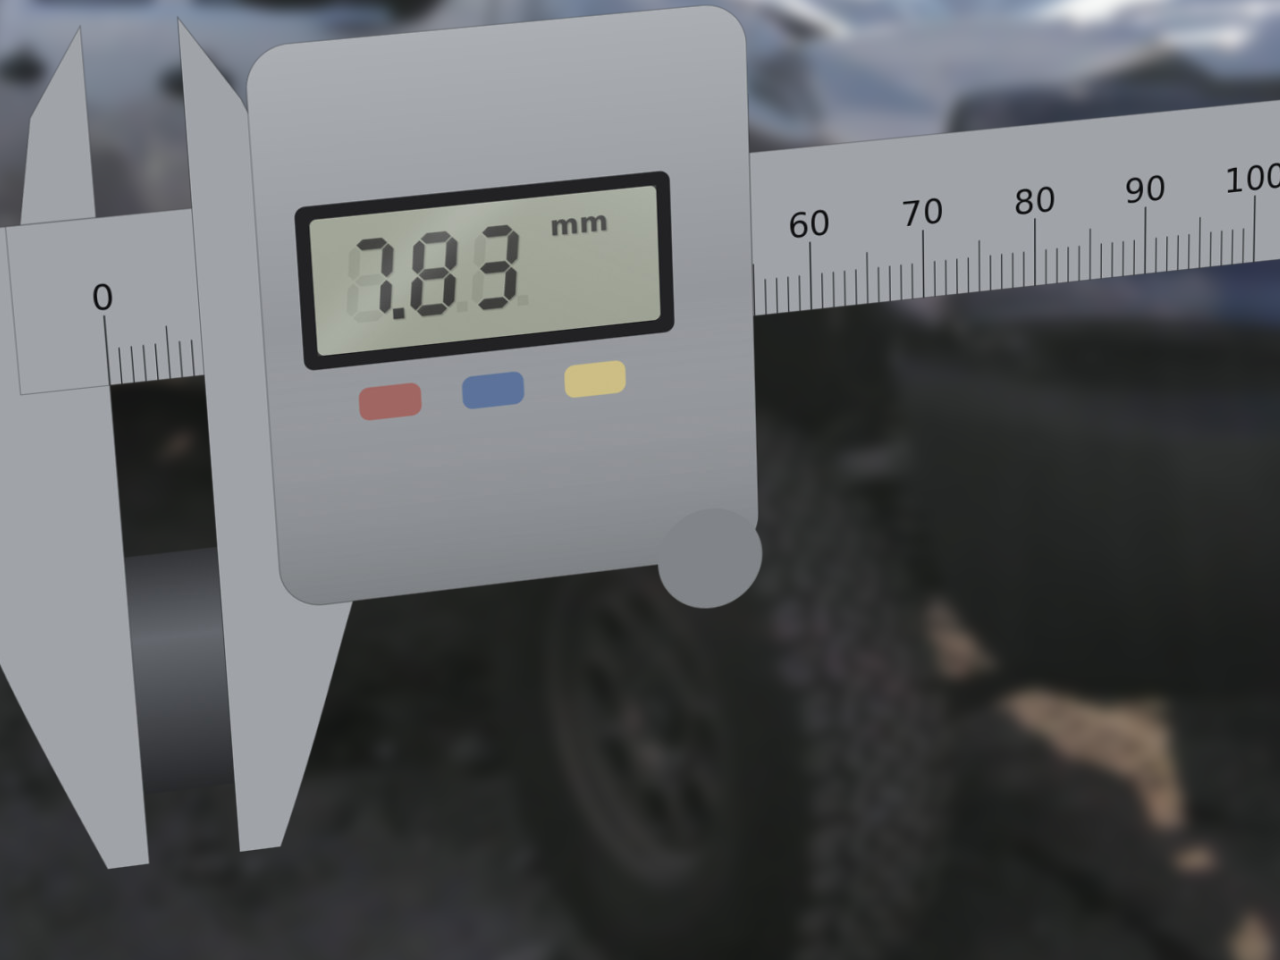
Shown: 7.83 mm
